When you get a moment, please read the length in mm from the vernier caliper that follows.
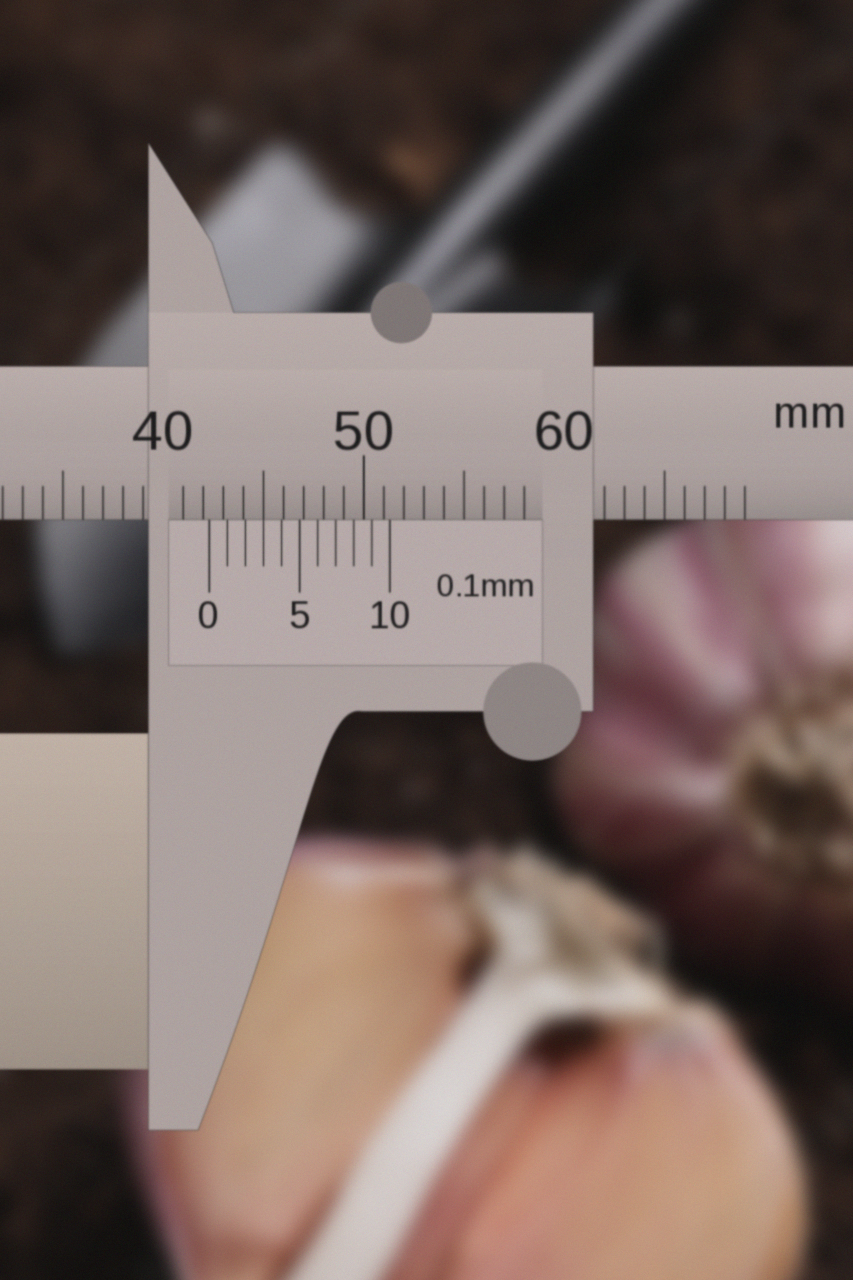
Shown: 42.3 mm
